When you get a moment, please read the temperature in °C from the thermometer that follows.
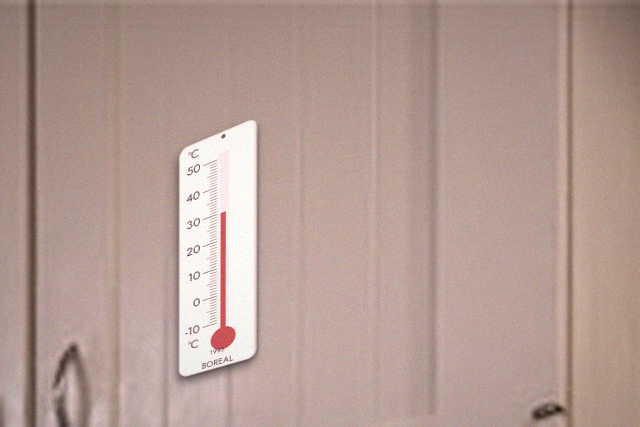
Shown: 30 °C
